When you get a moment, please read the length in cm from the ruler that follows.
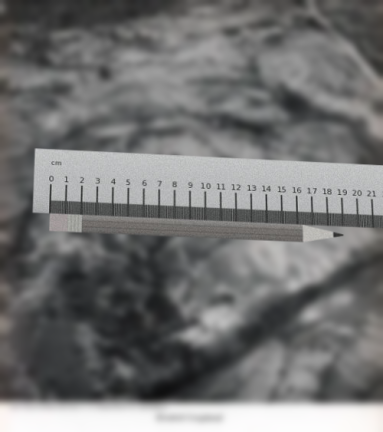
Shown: 19 cm
